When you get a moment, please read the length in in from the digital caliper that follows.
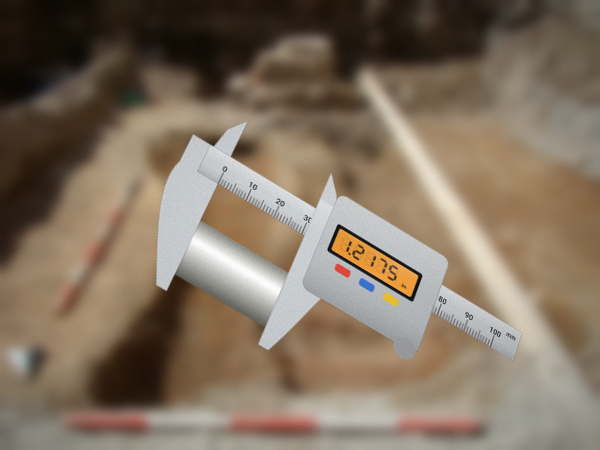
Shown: 1.2175 in
